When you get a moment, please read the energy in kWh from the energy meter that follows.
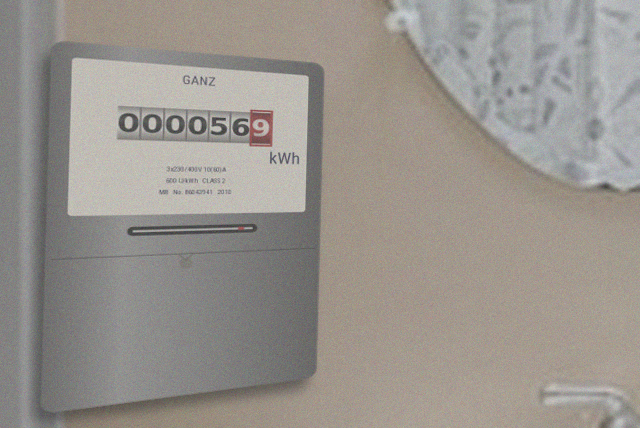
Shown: 56.9 kWh
